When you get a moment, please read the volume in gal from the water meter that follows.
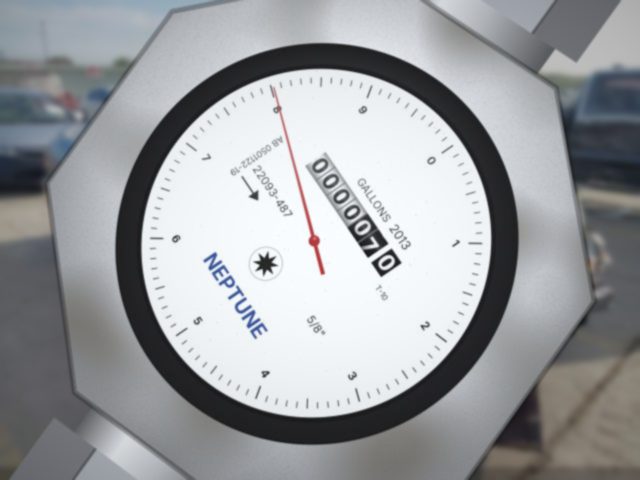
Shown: 68.0 gal
